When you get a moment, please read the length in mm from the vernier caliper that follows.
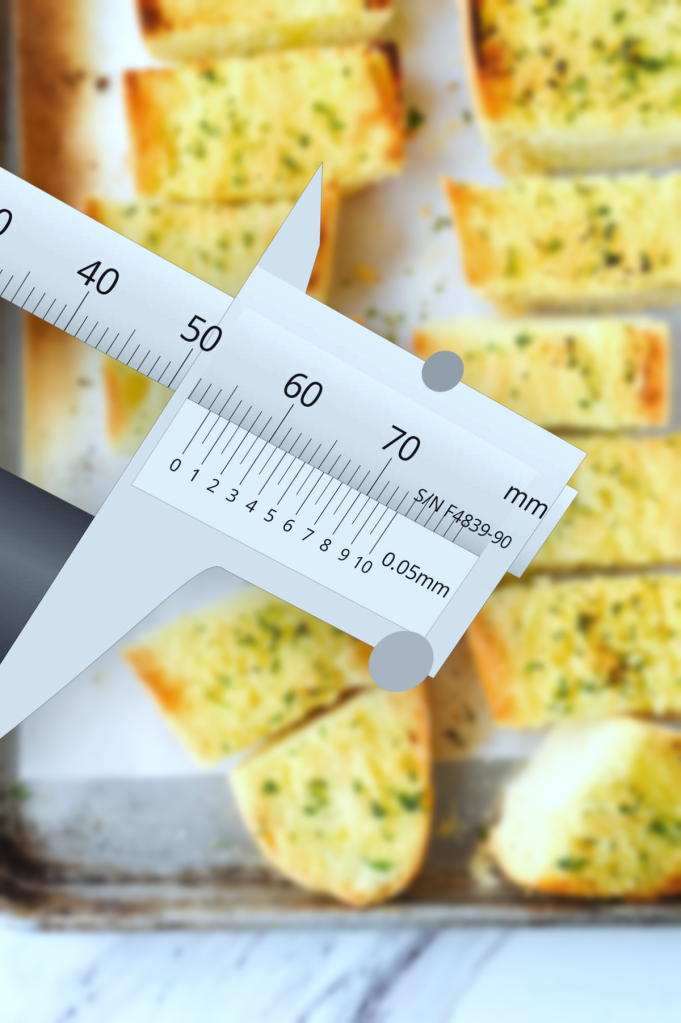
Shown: 54.2 mm
